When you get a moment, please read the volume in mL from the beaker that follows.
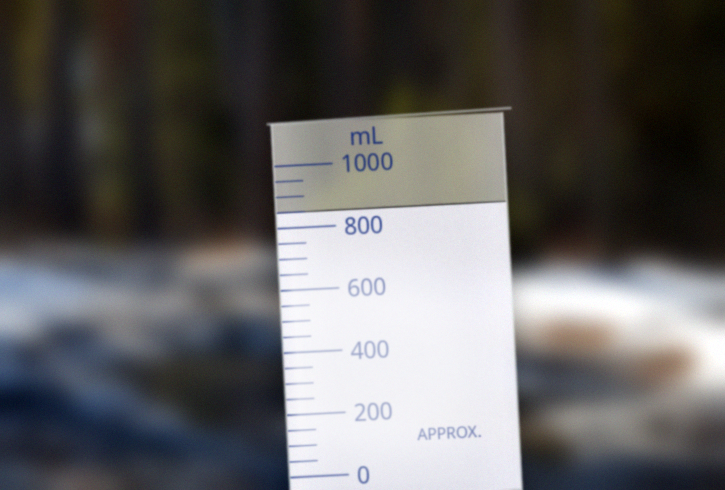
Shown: 850 mL
